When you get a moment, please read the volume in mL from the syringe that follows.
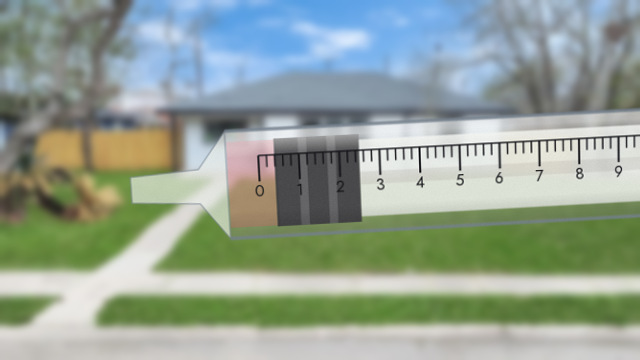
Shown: 0.4 mL
